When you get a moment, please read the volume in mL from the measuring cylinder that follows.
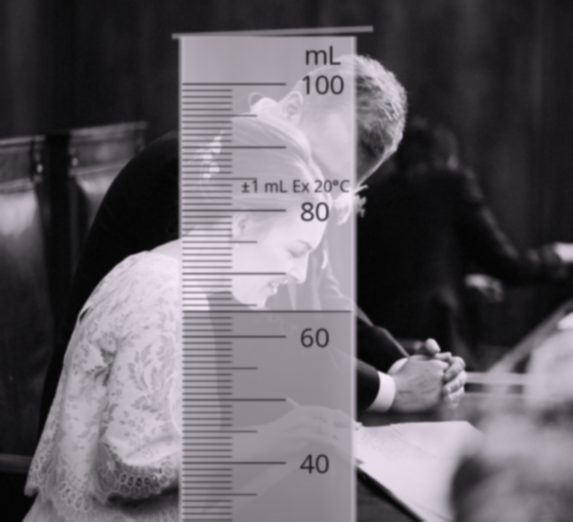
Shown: 64 mL
